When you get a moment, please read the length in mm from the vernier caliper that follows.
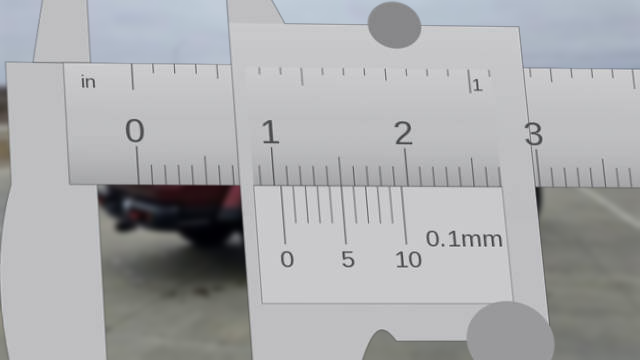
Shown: 10.5 mm
